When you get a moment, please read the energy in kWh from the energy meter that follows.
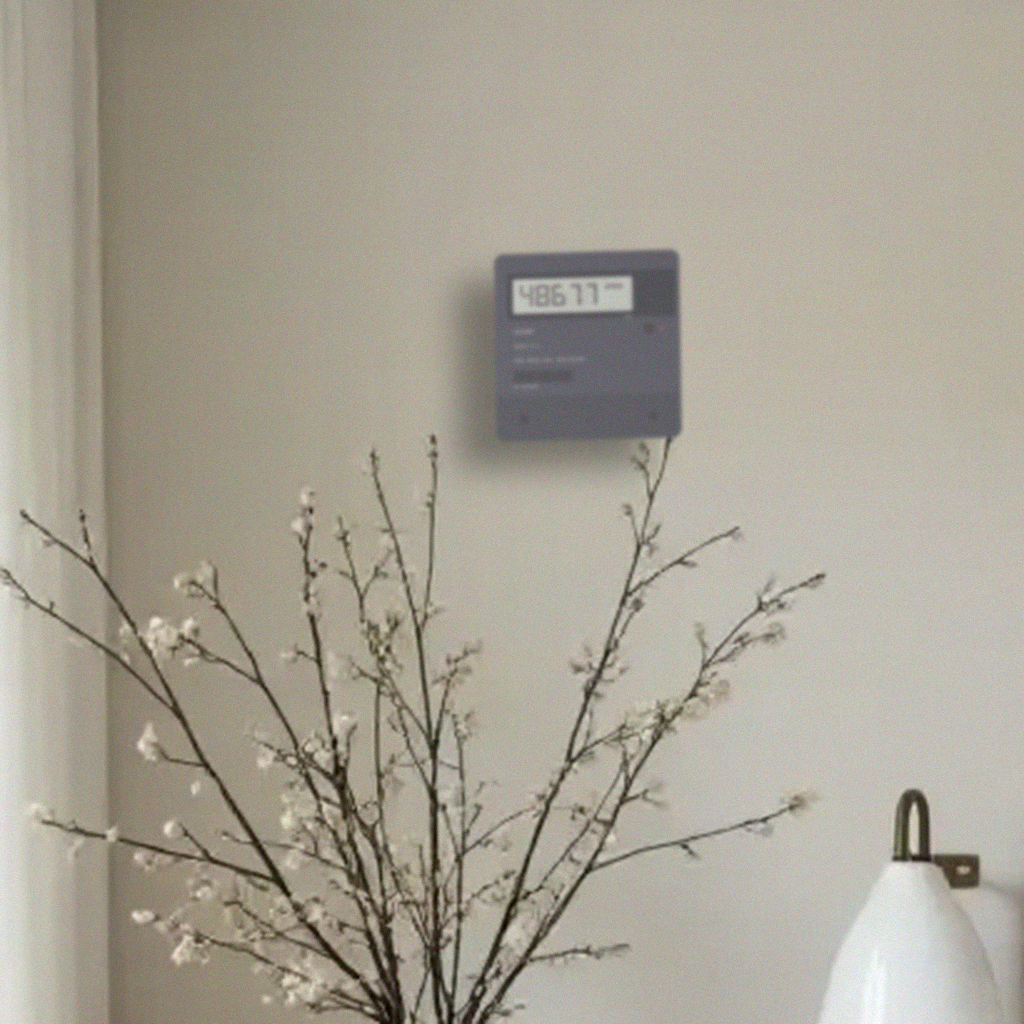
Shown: 48677 kWh
